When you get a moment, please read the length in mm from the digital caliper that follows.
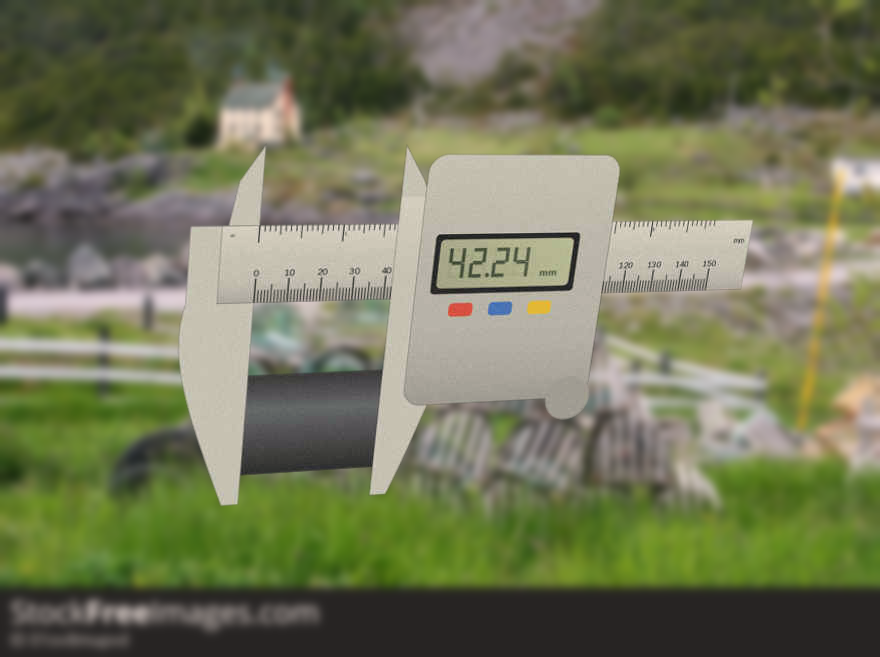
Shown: 42.24 mm
